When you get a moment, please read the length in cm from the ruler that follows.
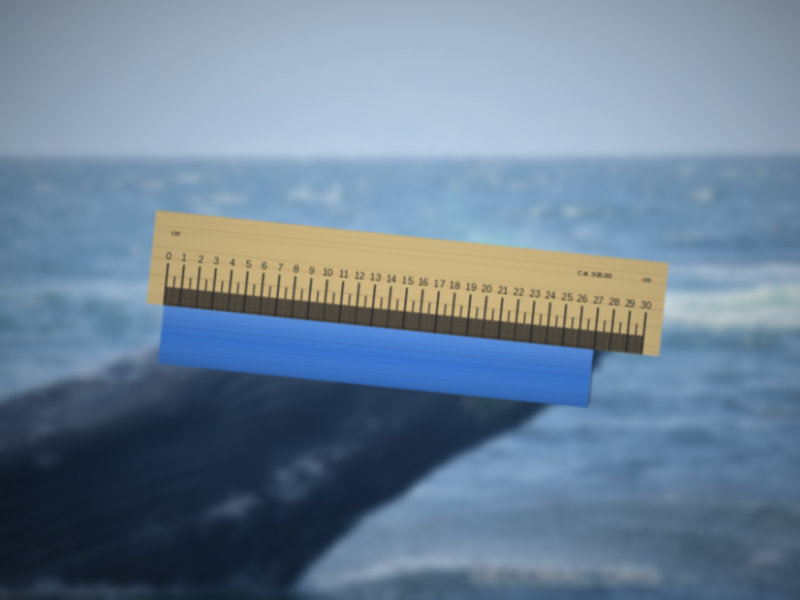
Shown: 27 cm
